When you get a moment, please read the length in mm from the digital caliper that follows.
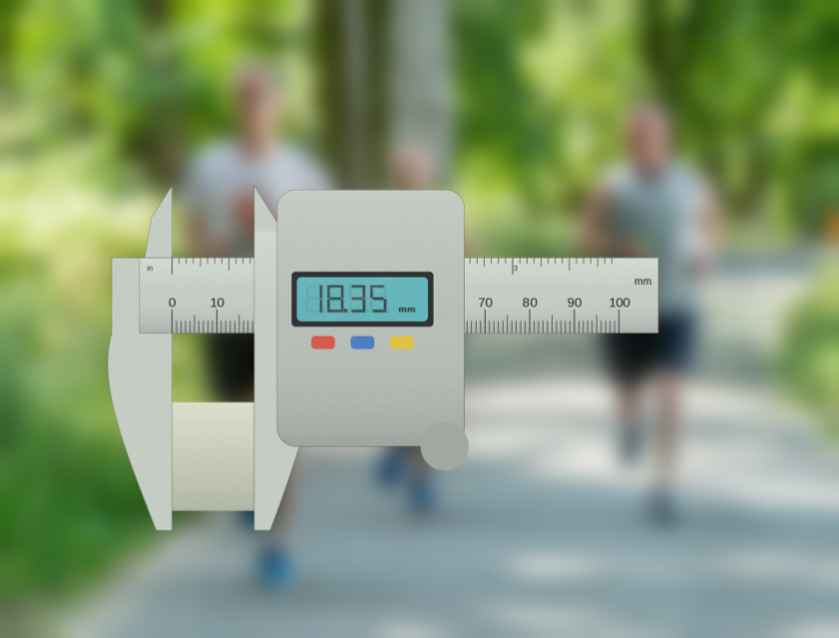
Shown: 18.35 mm
